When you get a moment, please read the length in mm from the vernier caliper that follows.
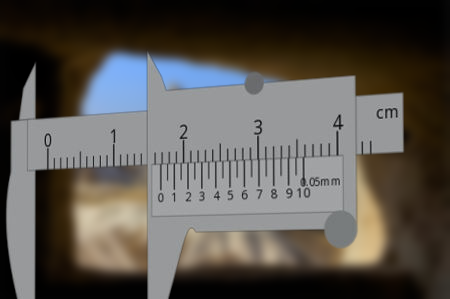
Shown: 16.8 mm
